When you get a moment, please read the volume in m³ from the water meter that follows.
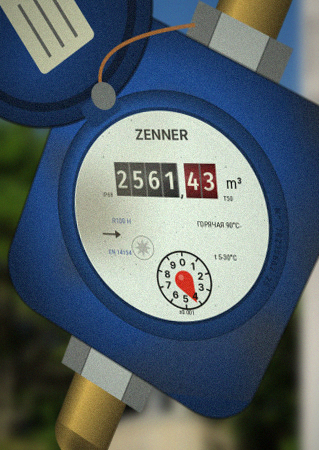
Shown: 2561.434 m³
